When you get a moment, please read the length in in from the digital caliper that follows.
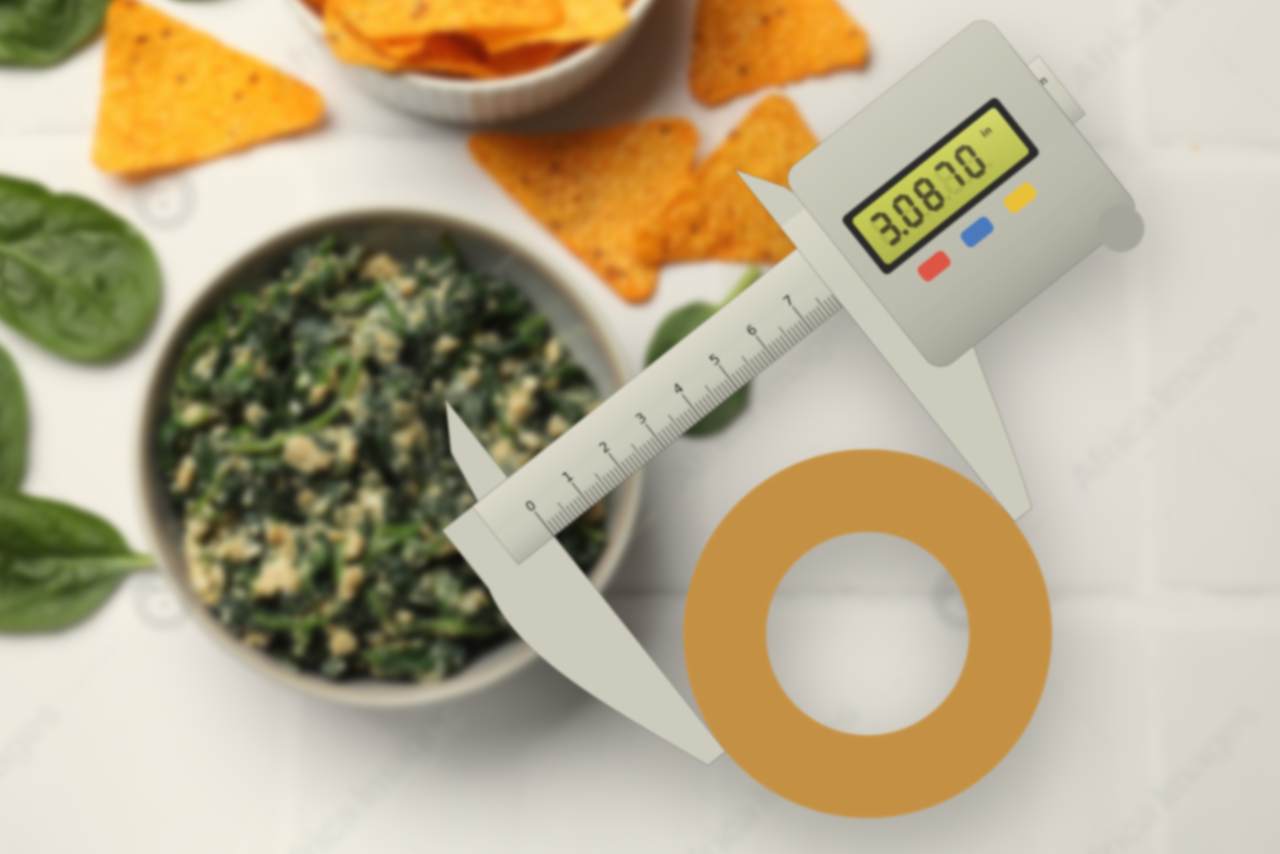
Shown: 3.0870 in
